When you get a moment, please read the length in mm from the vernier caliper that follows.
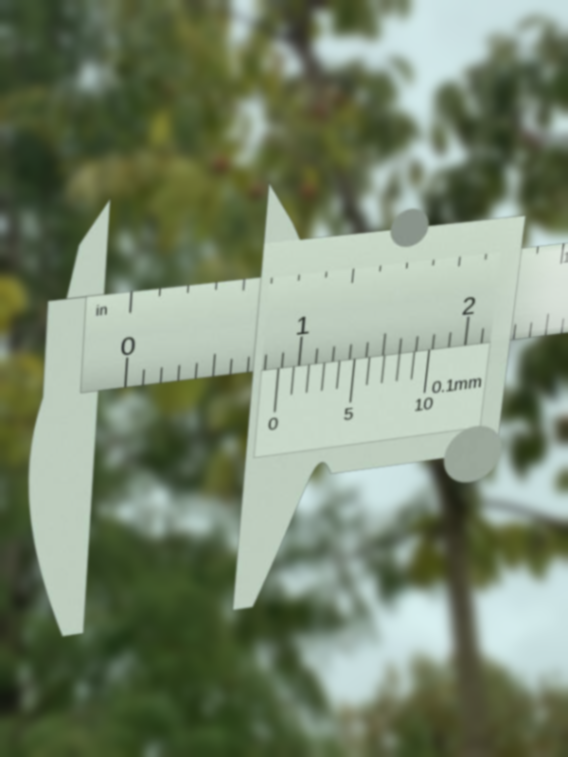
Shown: 8.8 mm
